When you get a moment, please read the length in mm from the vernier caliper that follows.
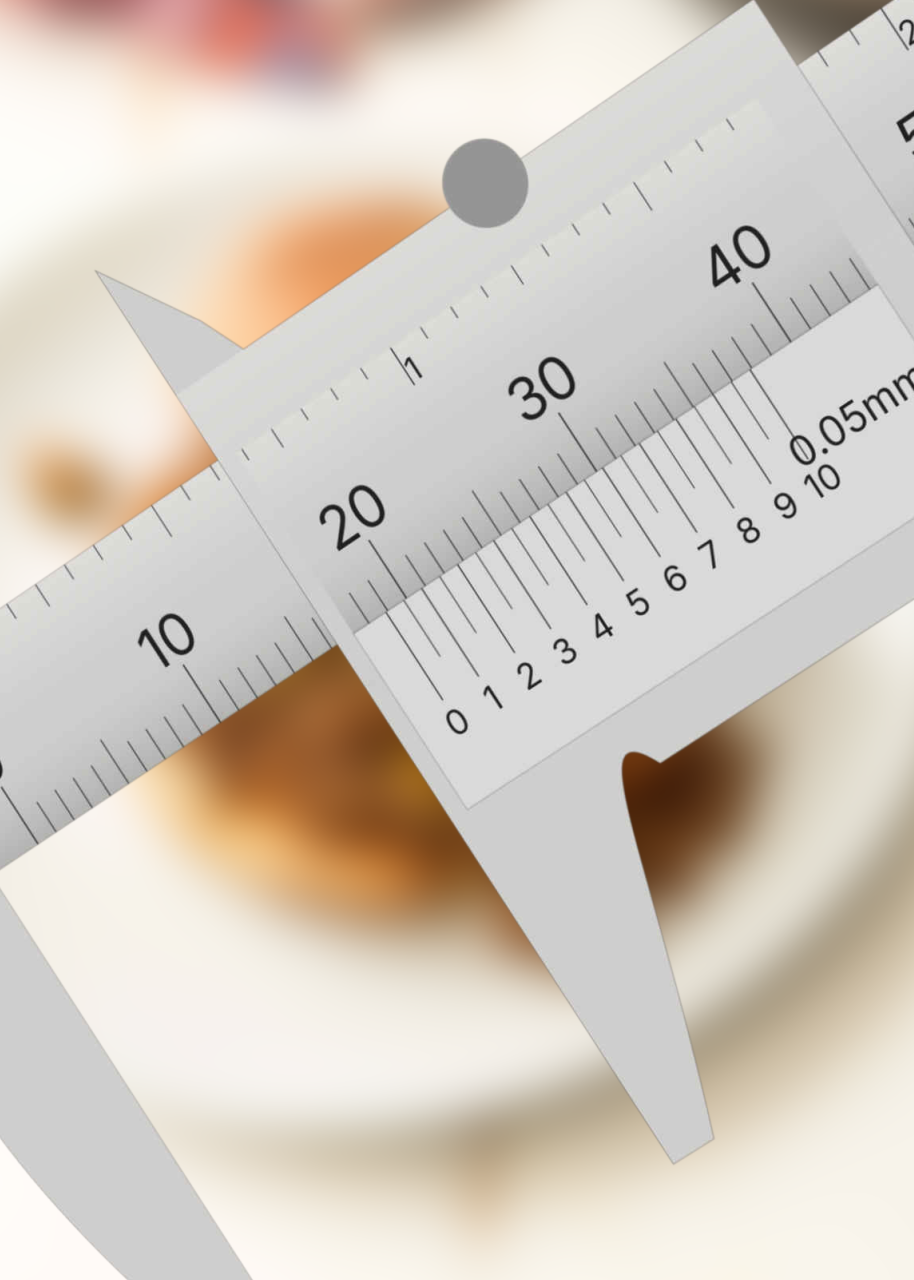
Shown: 18.9 mm
